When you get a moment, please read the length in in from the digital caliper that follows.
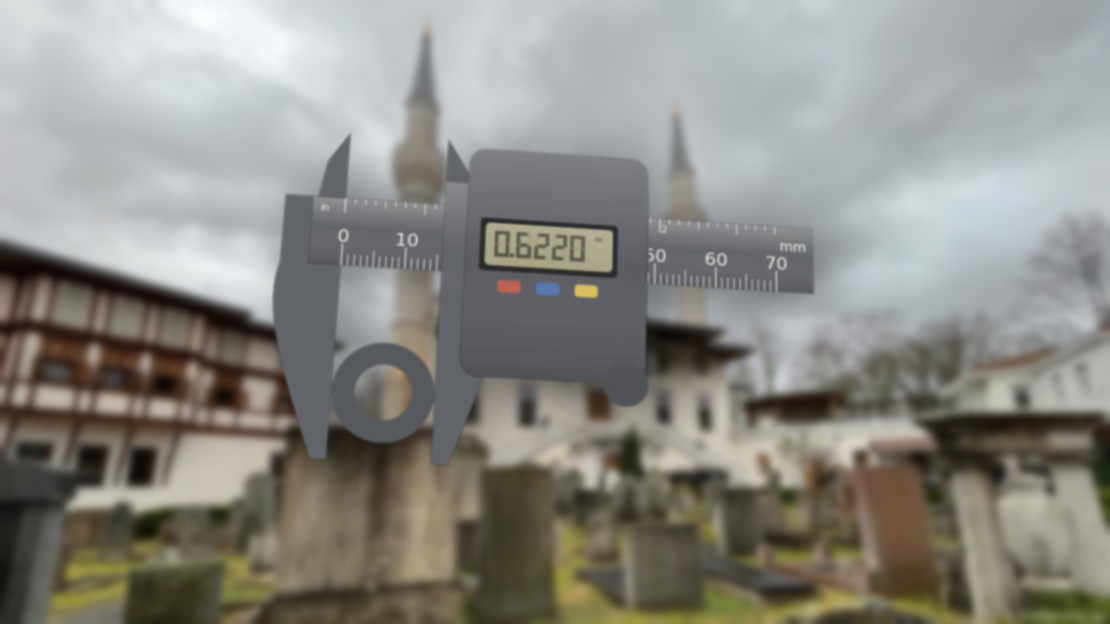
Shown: 0.6220 in
